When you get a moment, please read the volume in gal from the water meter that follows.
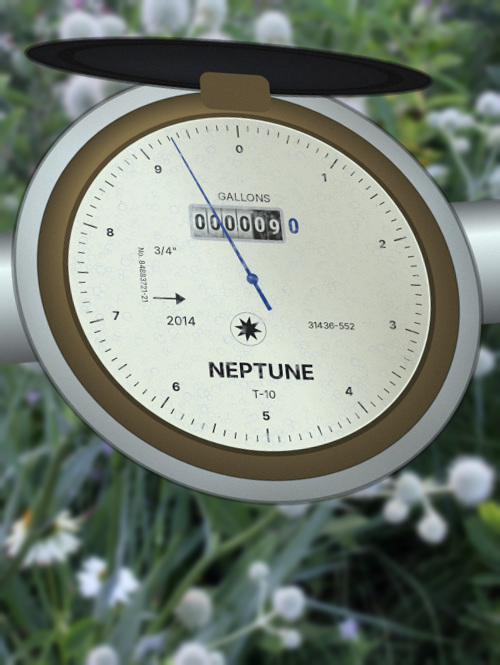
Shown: 89.3 gal
